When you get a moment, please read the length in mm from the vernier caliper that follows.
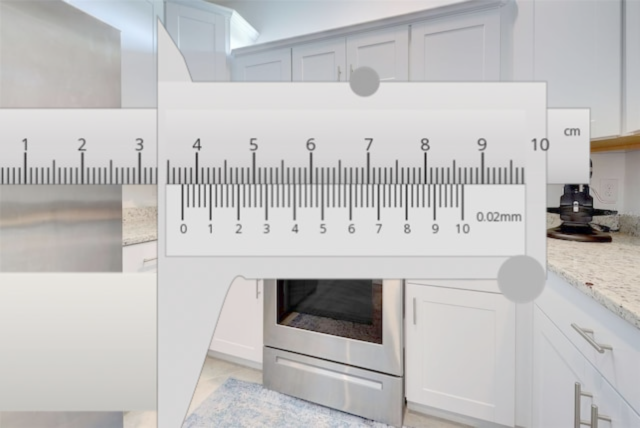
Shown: 37.5 mm
